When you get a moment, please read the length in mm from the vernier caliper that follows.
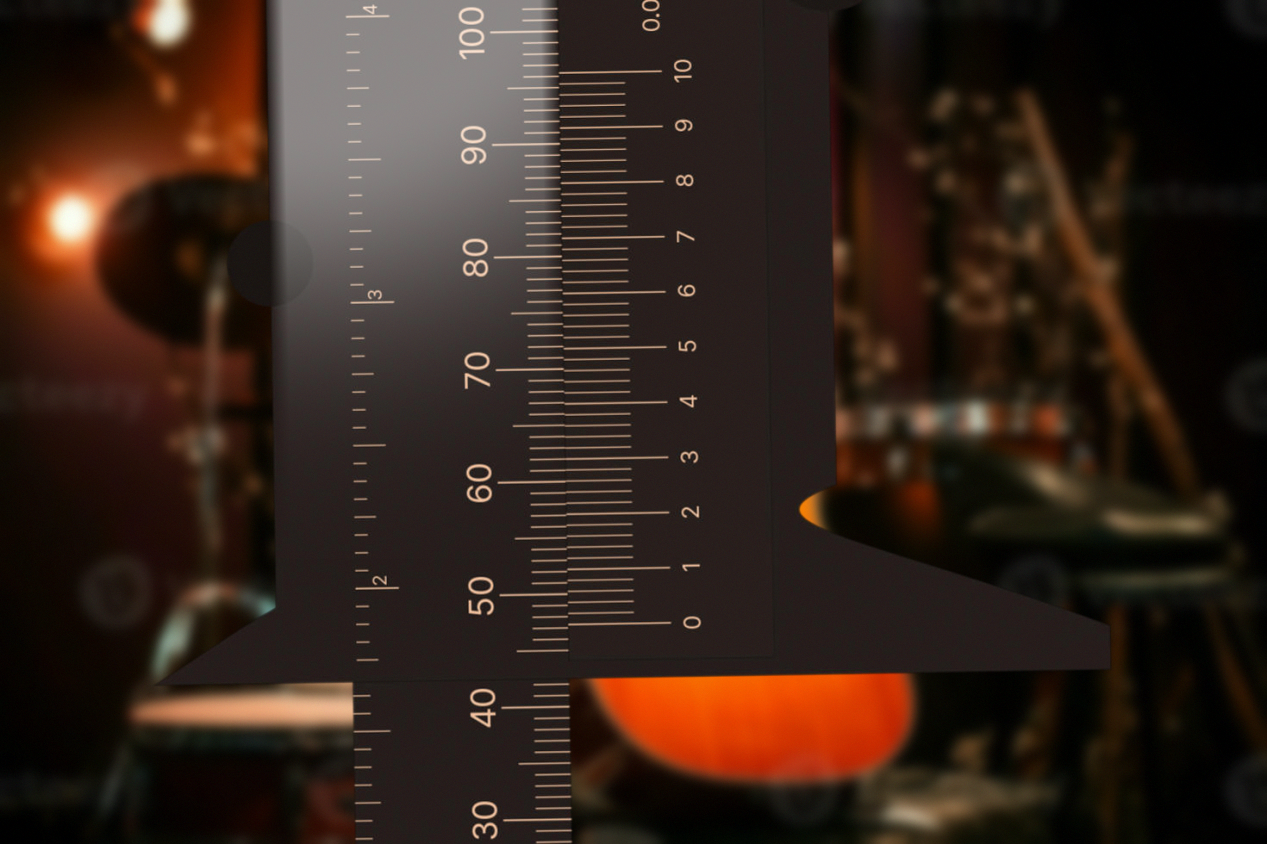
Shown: 47.3 mm
